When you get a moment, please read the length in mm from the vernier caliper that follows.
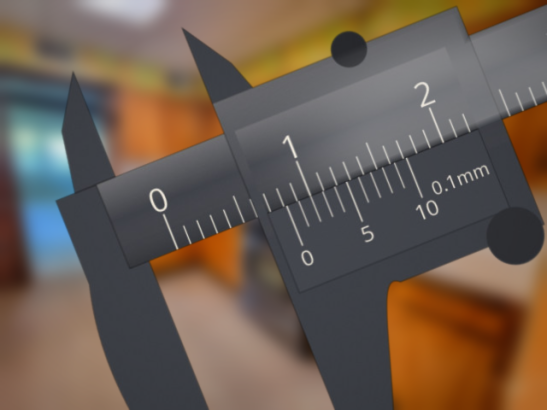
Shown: 8.2 mm
